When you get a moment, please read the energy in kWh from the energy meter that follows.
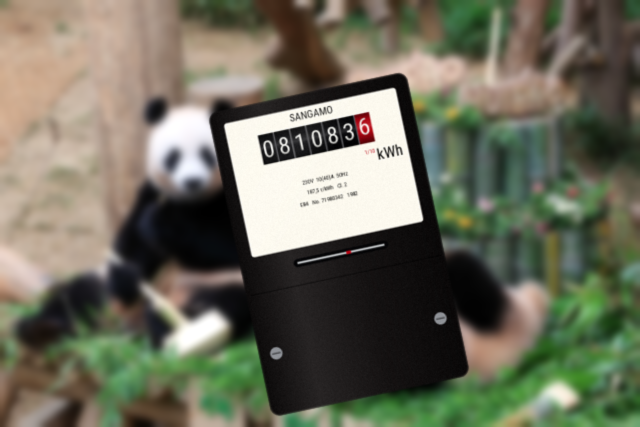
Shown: 81083.6 kWh
